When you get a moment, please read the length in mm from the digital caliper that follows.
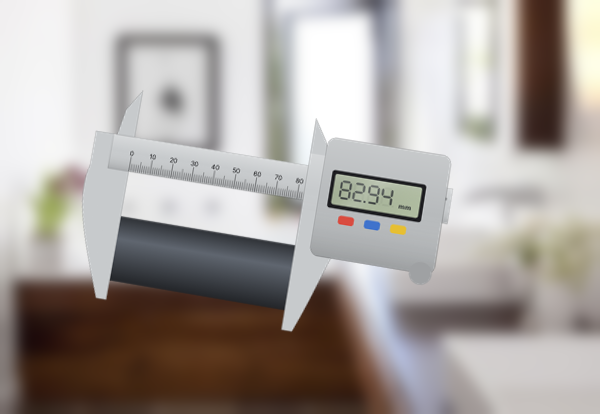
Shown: 82.94 mm
